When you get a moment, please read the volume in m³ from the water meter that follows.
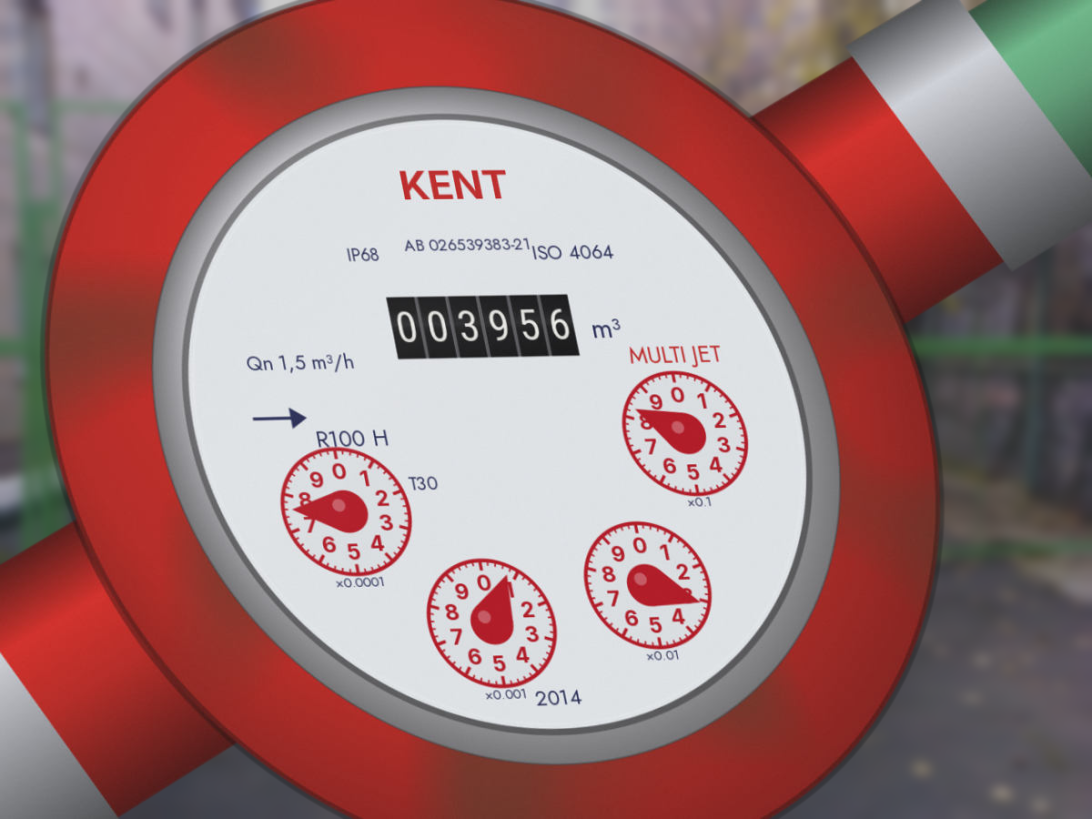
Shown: 3956.8307 m³
